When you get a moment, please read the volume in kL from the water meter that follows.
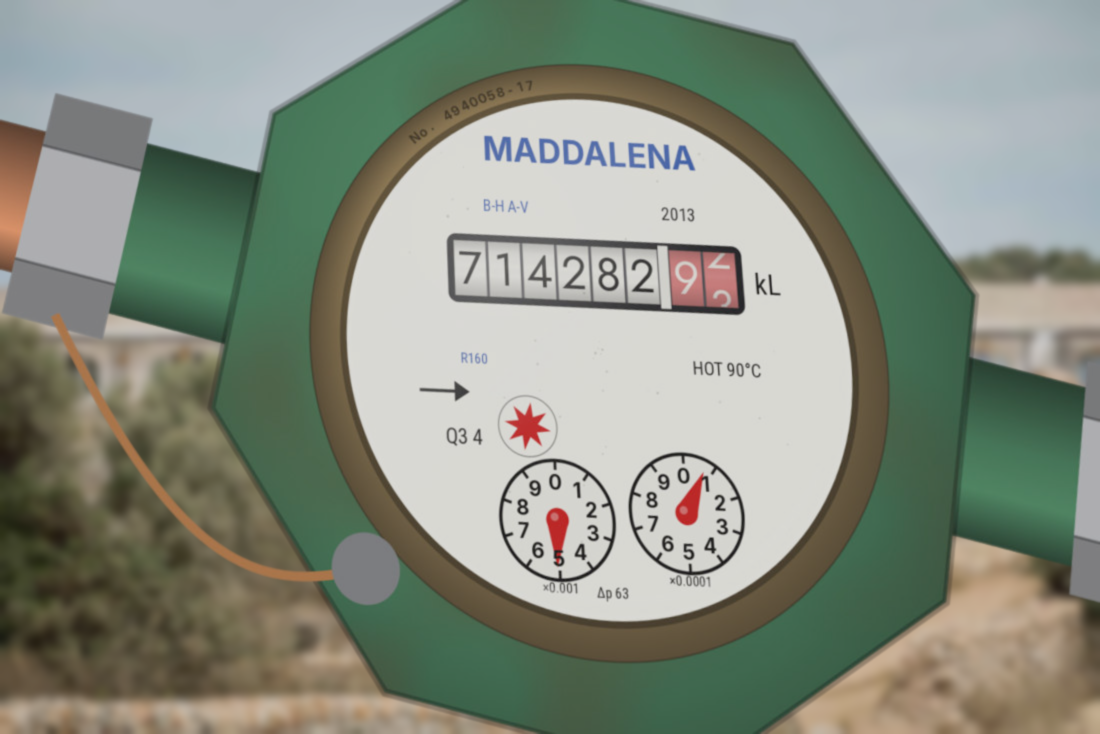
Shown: 714282.9250 kL
